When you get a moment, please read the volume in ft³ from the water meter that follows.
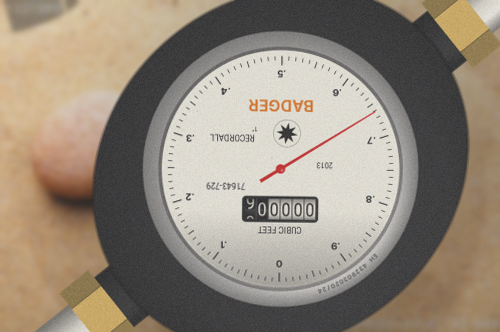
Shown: 5.66 ft³
